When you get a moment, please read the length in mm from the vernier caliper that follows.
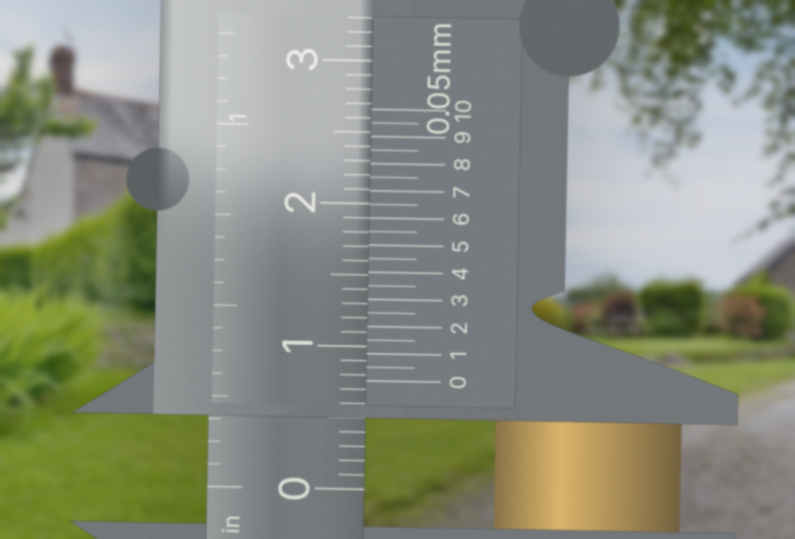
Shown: 7.6 mm
